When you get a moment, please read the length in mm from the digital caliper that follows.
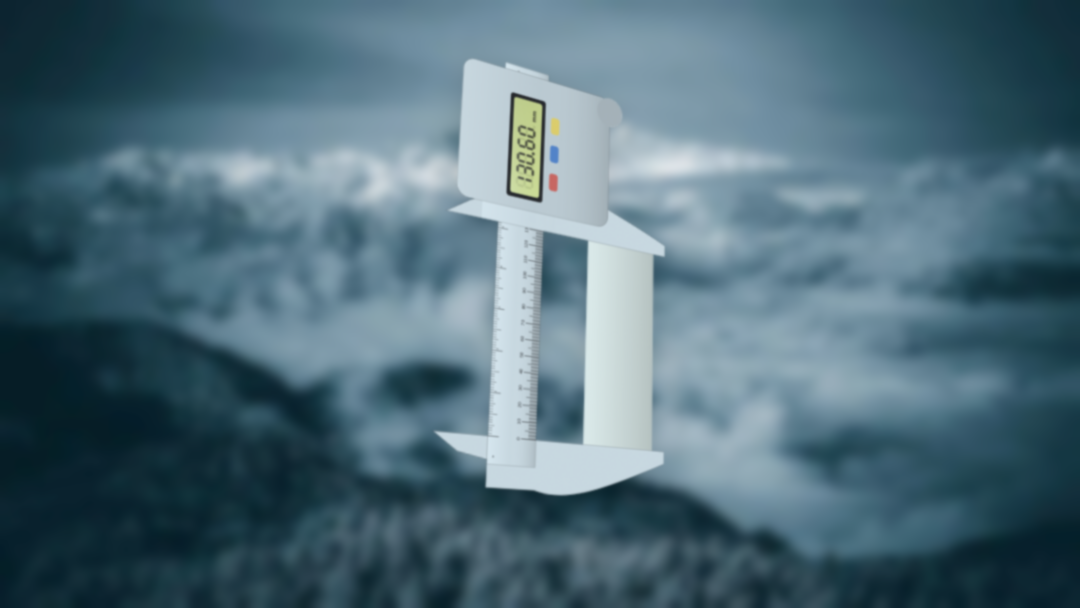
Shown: 130.60 mm
